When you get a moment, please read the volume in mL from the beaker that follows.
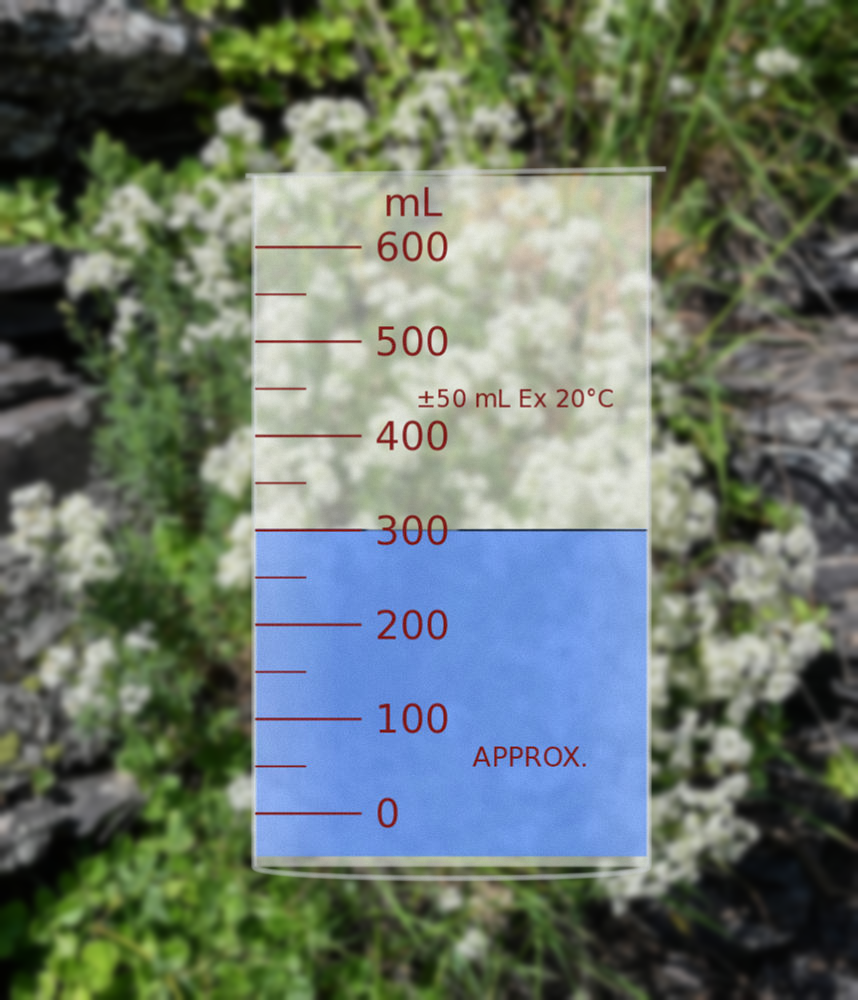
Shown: 300 mL
